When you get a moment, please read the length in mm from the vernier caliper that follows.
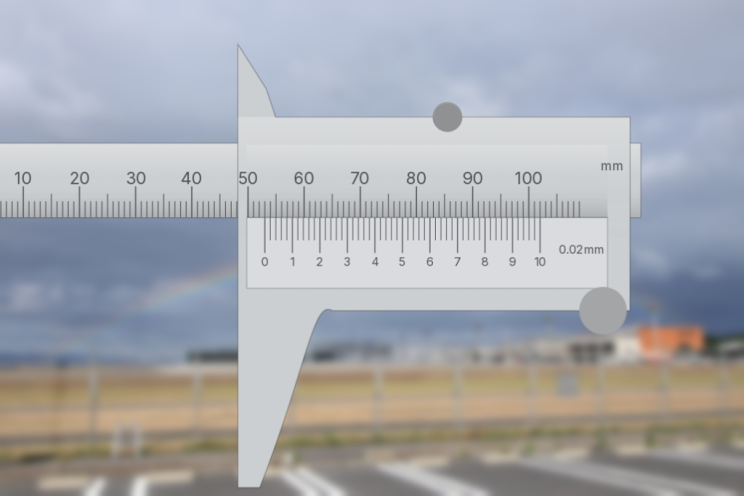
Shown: 53.0 mm
